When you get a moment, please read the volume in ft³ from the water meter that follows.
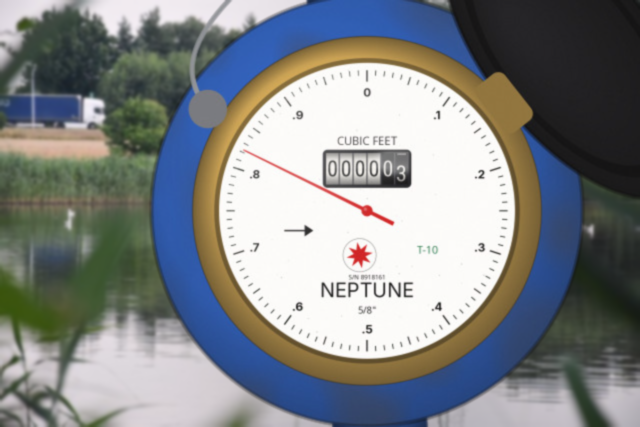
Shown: 2.82 ft³
